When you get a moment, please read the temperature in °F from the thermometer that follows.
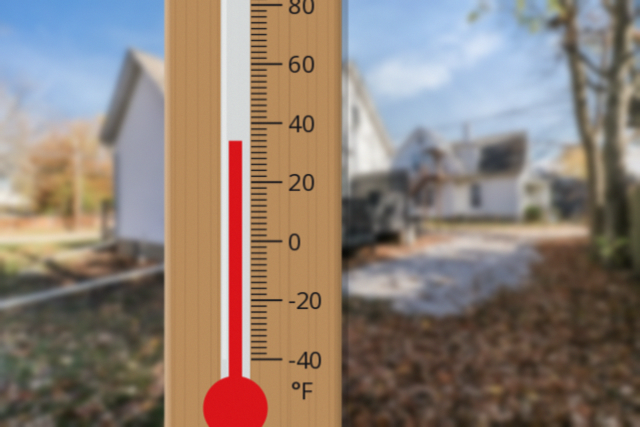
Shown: 34 °F
